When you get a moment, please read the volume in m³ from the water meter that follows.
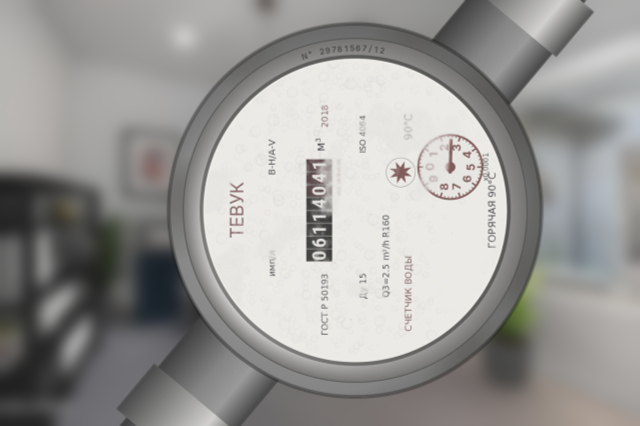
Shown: 6114.0412 m³
